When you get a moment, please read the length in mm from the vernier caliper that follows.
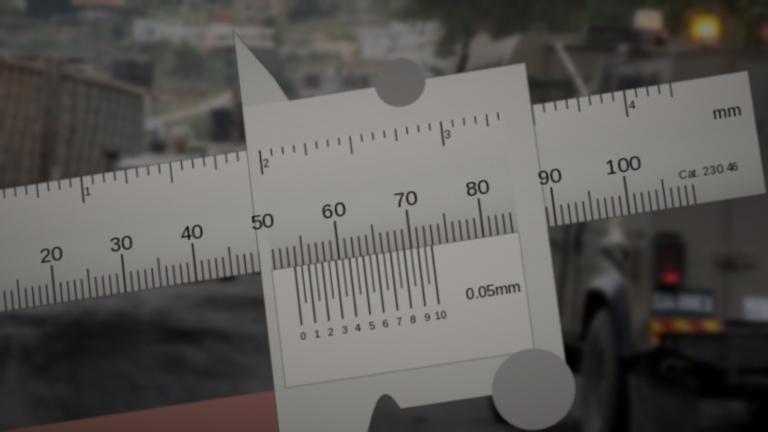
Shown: 53.8 mm
